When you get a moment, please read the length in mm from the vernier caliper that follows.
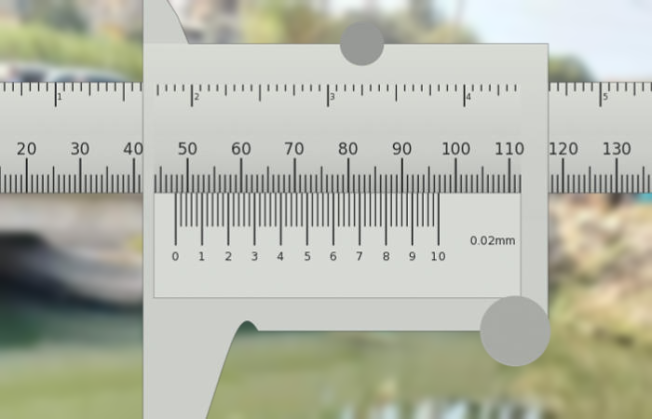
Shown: 47.8 mm
